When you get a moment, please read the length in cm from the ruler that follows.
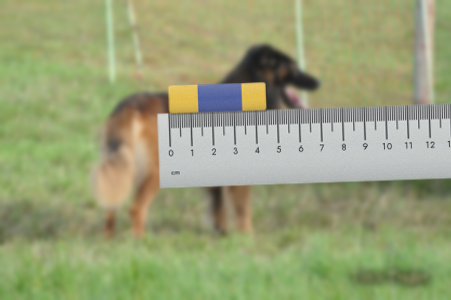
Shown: 4.5 cm
